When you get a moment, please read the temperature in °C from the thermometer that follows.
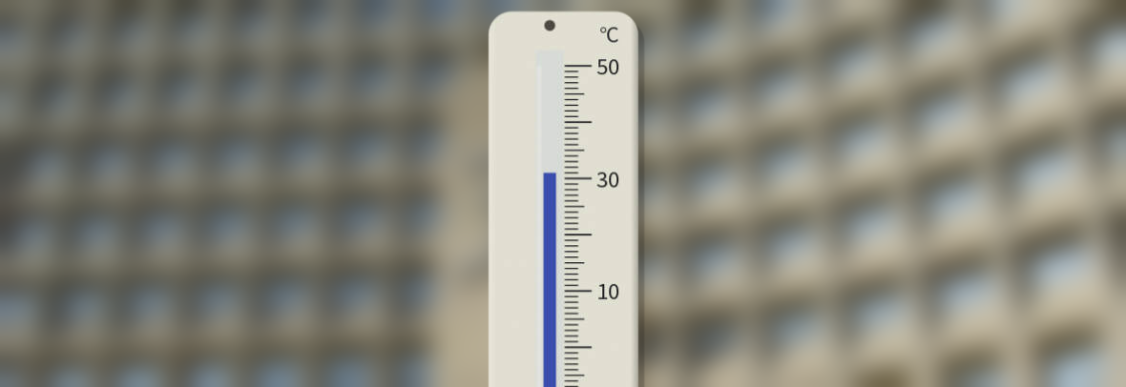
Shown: 31 °C
